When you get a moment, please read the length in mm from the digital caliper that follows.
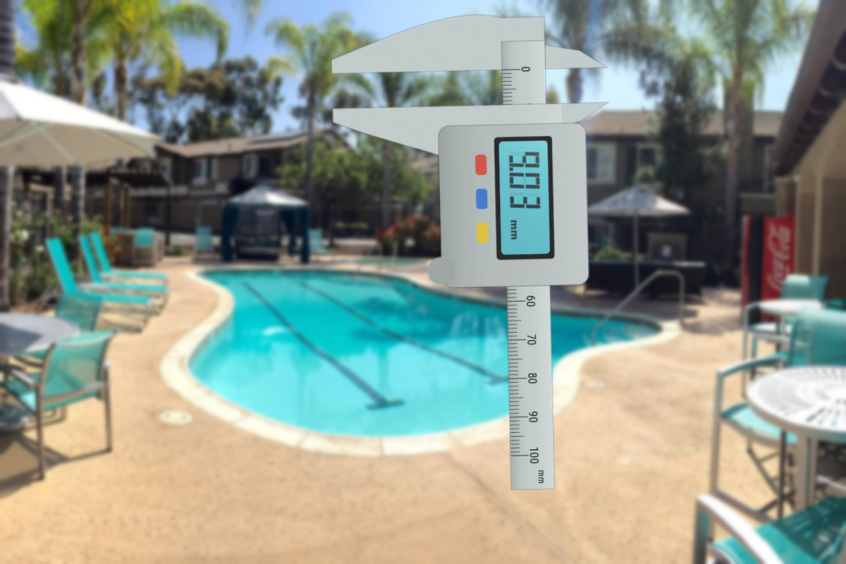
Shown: 9.03 mm
